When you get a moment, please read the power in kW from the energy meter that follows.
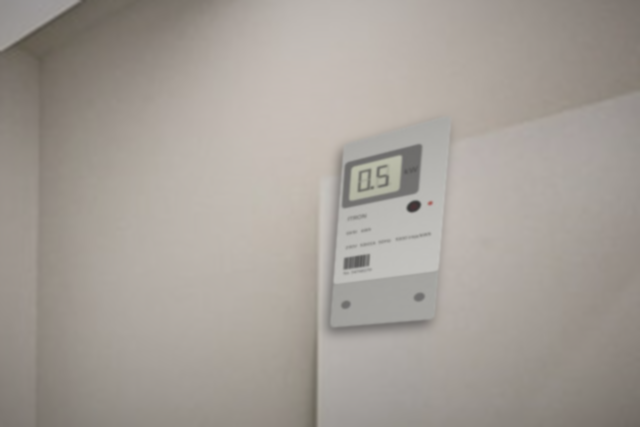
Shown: 0.5 kW
